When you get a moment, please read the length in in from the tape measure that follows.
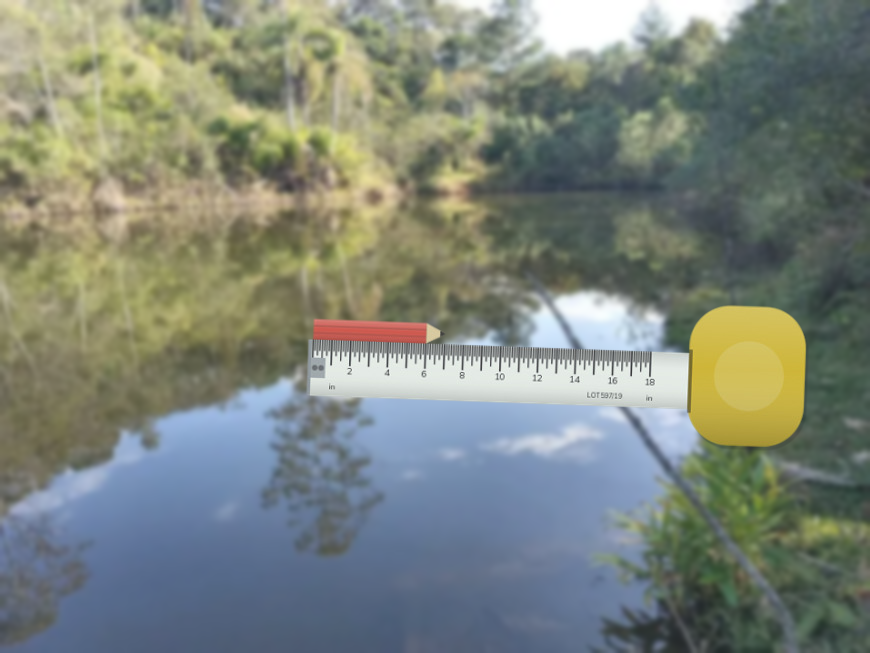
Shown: 7 in
